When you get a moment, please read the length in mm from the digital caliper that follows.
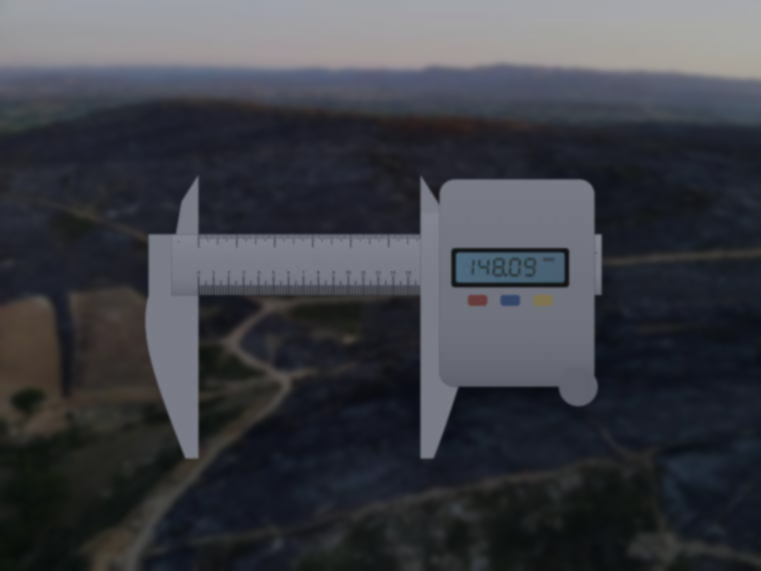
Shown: 148.09 mm
